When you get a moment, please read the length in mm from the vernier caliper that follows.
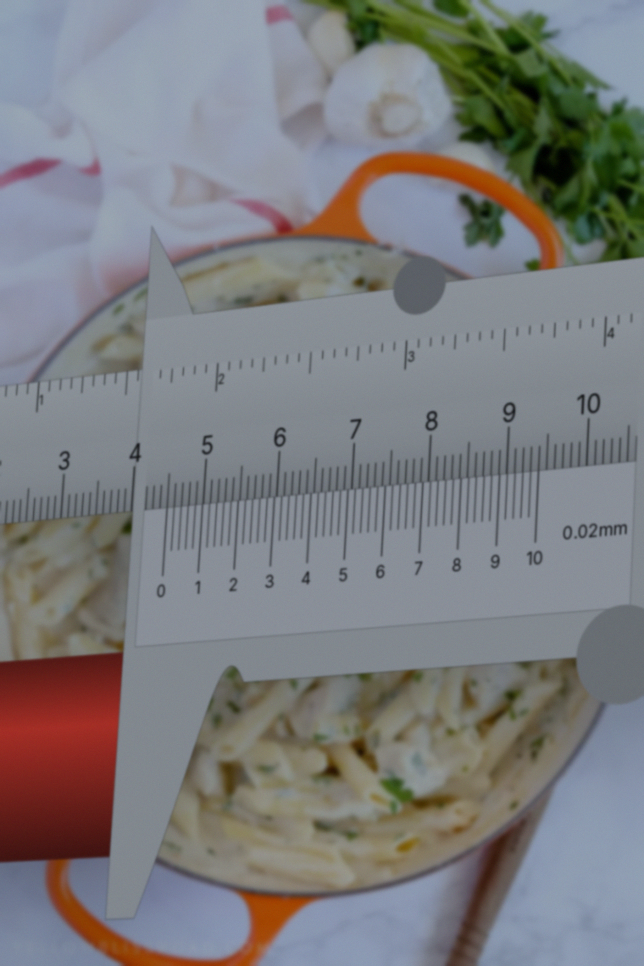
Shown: 45.0 mm
